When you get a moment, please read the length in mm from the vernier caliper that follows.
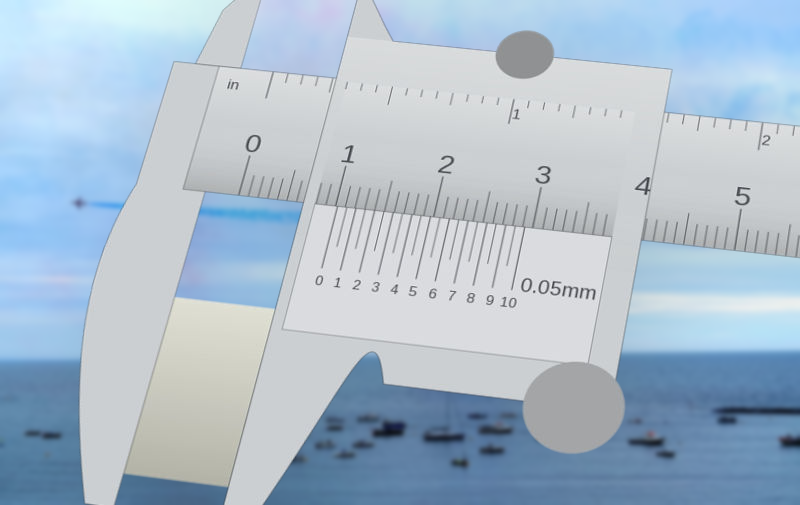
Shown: 10.2 mm
